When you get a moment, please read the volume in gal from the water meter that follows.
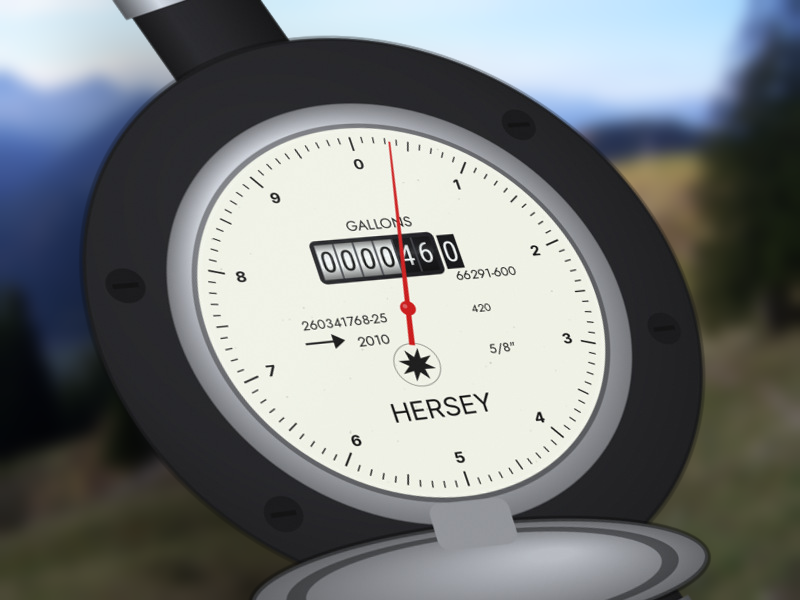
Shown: 460.3 gal
